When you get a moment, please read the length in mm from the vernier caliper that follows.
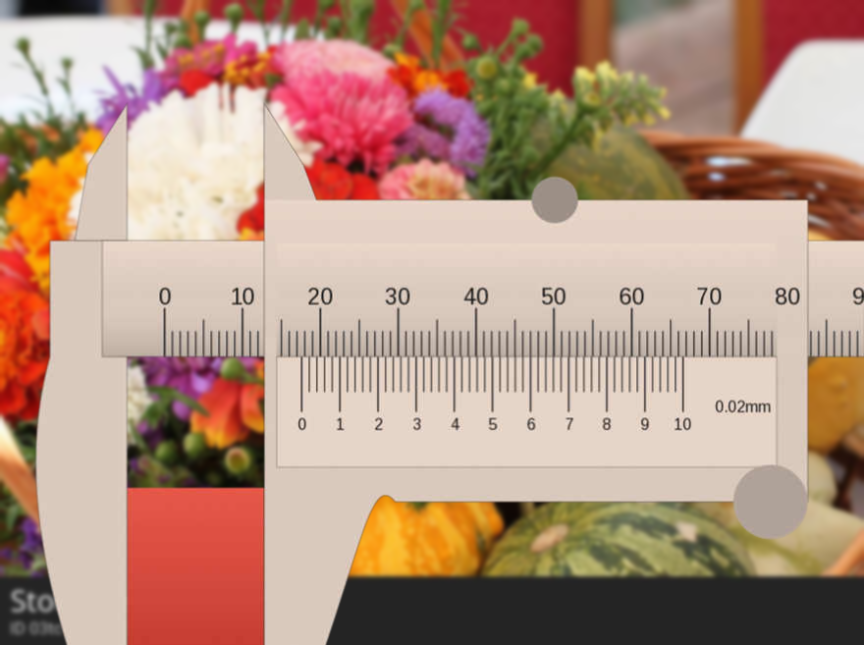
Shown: 17.6 mm
